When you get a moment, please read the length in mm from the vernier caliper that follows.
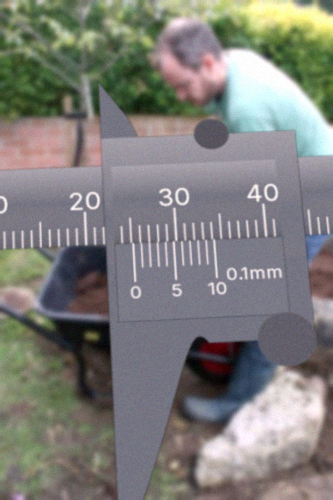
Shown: 25.2 mm
